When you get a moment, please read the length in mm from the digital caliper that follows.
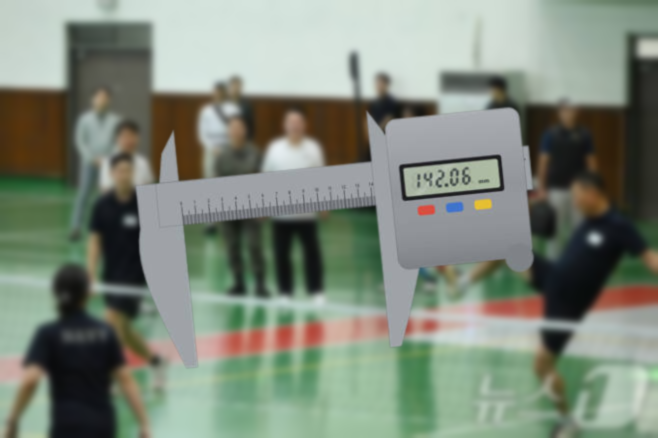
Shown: 142.06 mm
